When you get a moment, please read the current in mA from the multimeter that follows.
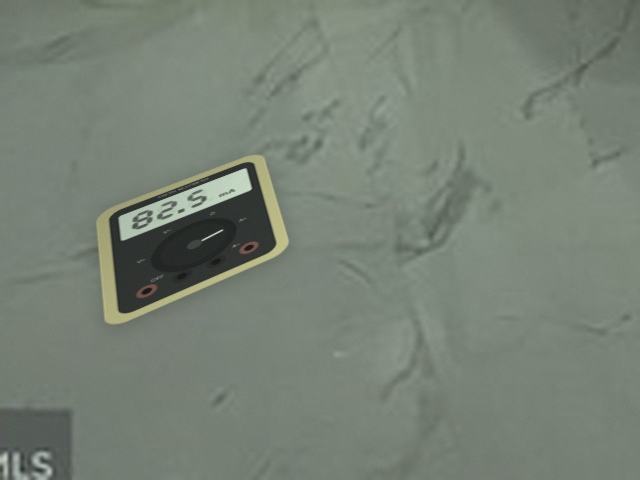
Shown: 82.5 mA
